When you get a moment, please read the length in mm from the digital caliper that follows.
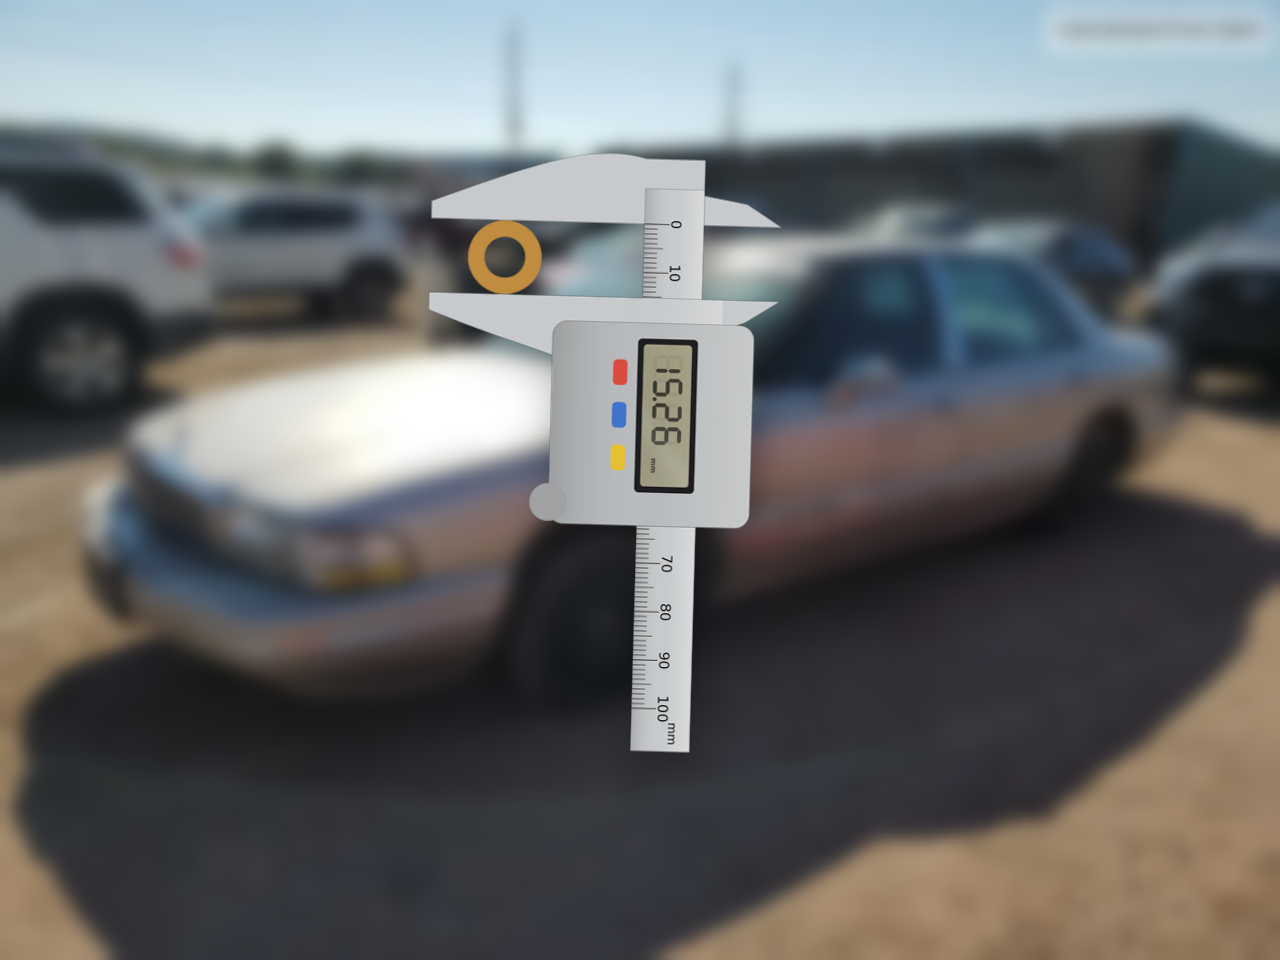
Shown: 15.26 mm
